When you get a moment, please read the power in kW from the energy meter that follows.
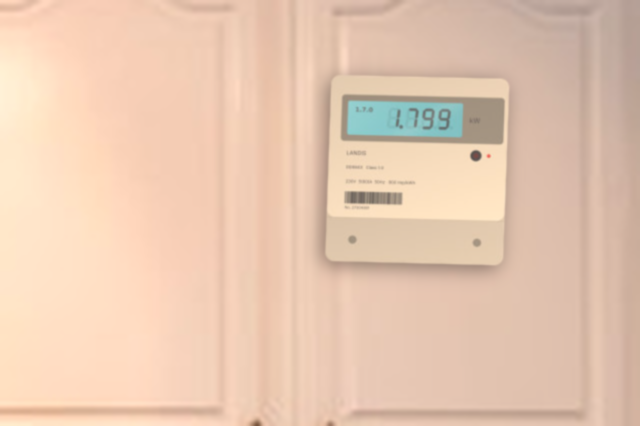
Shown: 1.799 kW
